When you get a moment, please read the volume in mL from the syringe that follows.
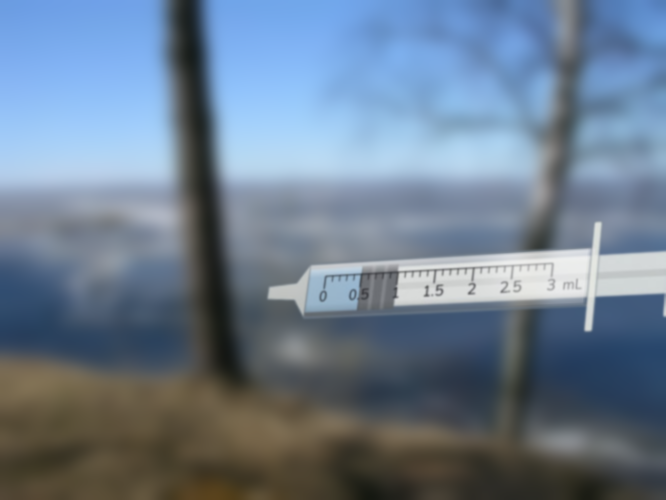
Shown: 0.5 mL
